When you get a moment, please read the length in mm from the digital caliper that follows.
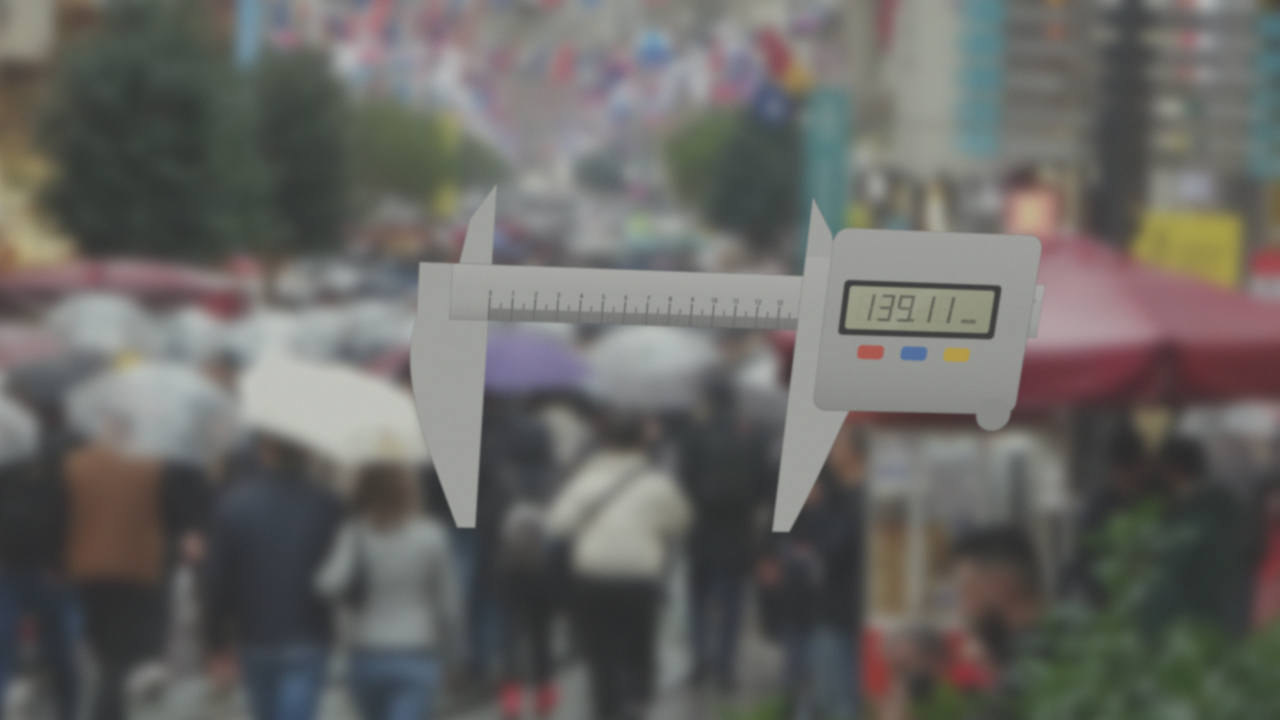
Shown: 139.11 mm
